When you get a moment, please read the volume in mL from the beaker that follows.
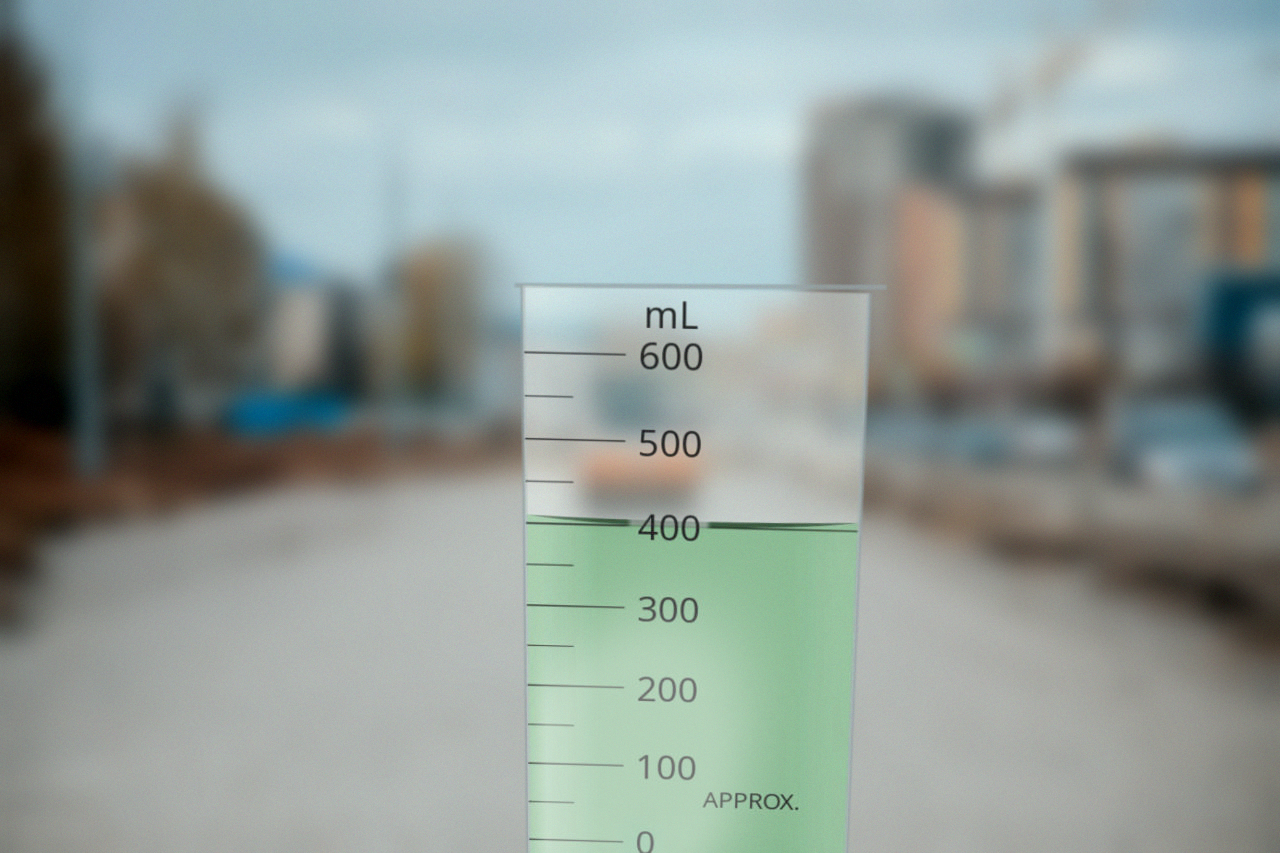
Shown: 400 mL
